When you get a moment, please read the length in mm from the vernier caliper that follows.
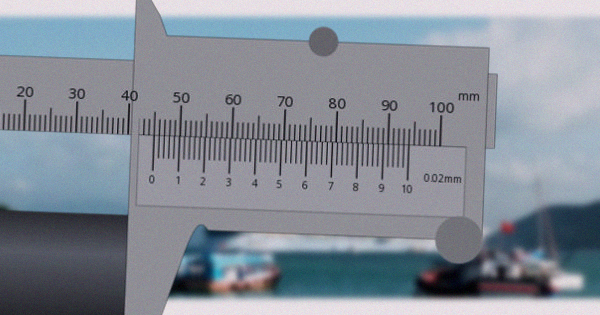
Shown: 45.0 mm
